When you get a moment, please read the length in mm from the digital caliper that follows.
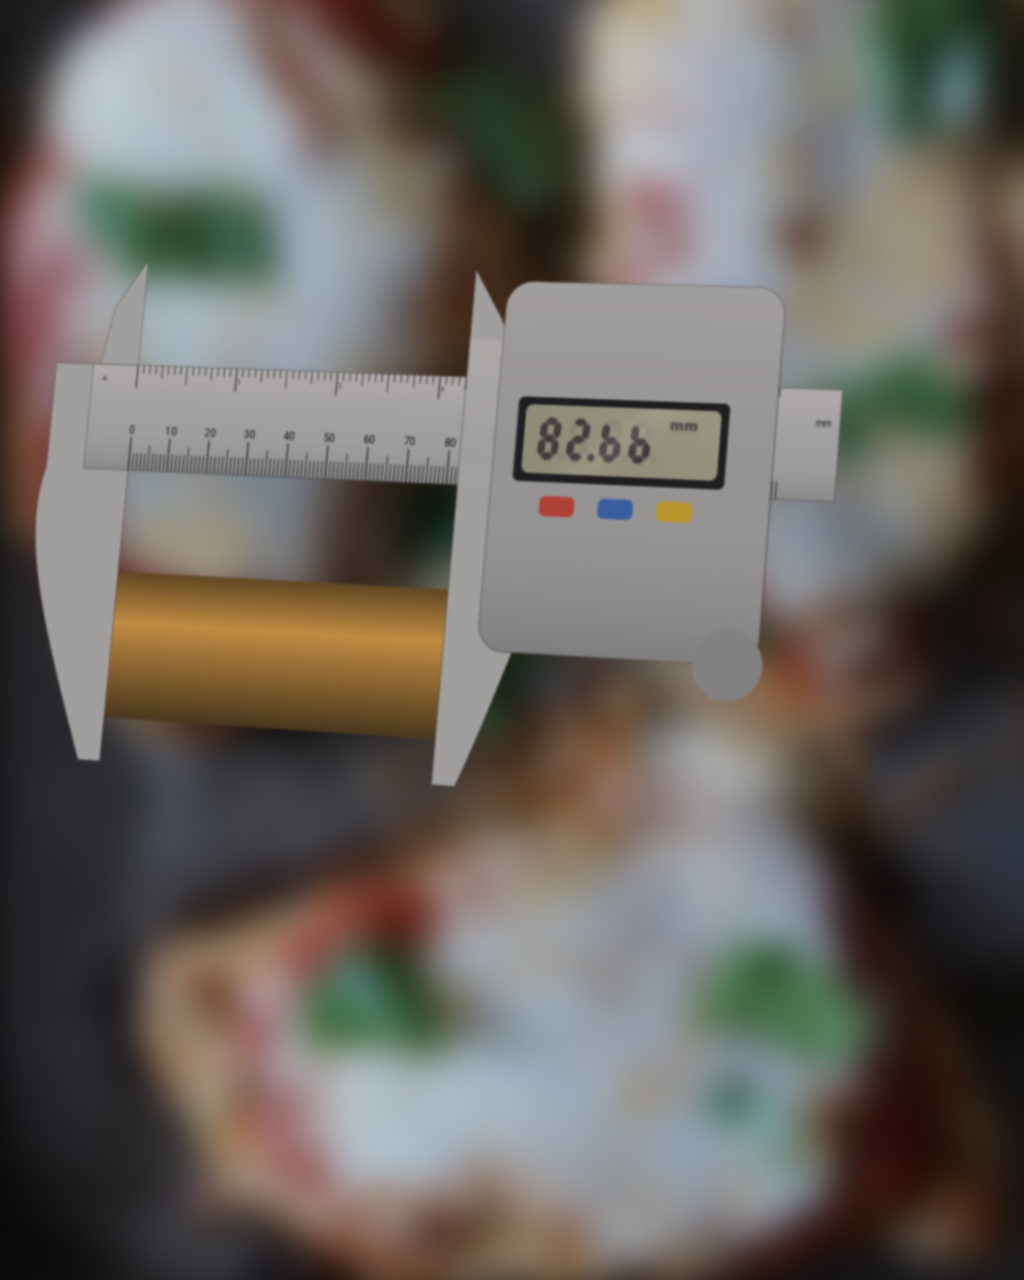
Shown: 82.66 mm
